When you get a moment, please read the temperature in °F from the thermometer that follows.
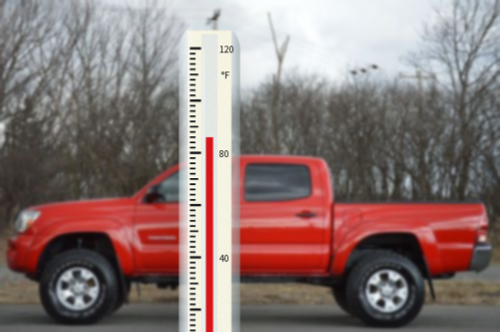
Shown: 86 °F
